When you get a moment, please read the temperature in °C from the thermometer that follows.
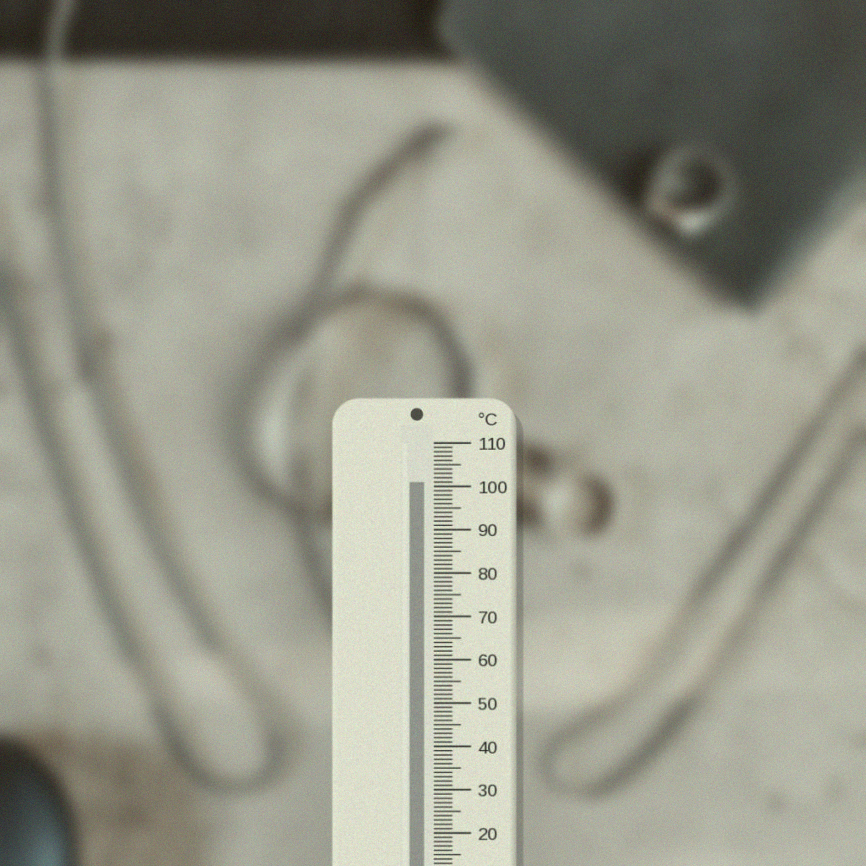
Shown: 101 °C
